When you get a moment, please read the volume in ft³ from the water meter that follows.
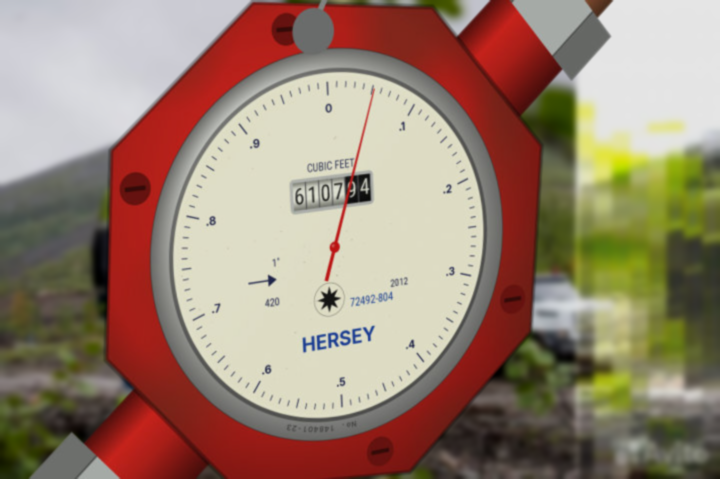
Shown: 610794.05 ft³
